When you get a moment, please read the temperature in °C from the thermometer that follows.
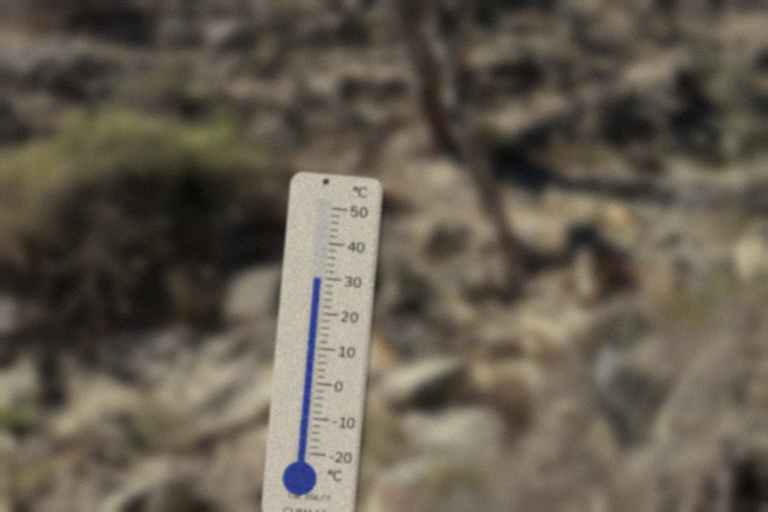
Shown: 30 °C
